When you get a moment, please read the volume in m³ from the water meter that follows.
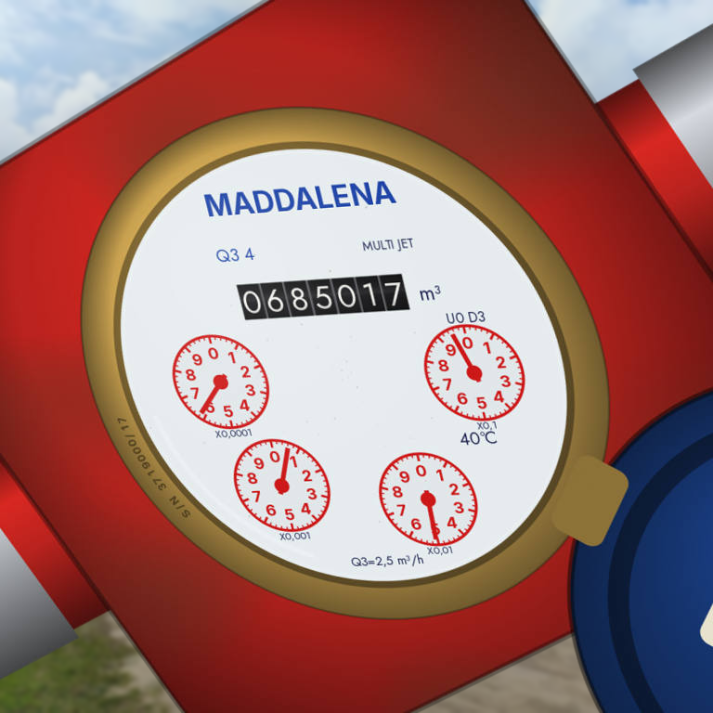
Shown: 685016.9506 m³
